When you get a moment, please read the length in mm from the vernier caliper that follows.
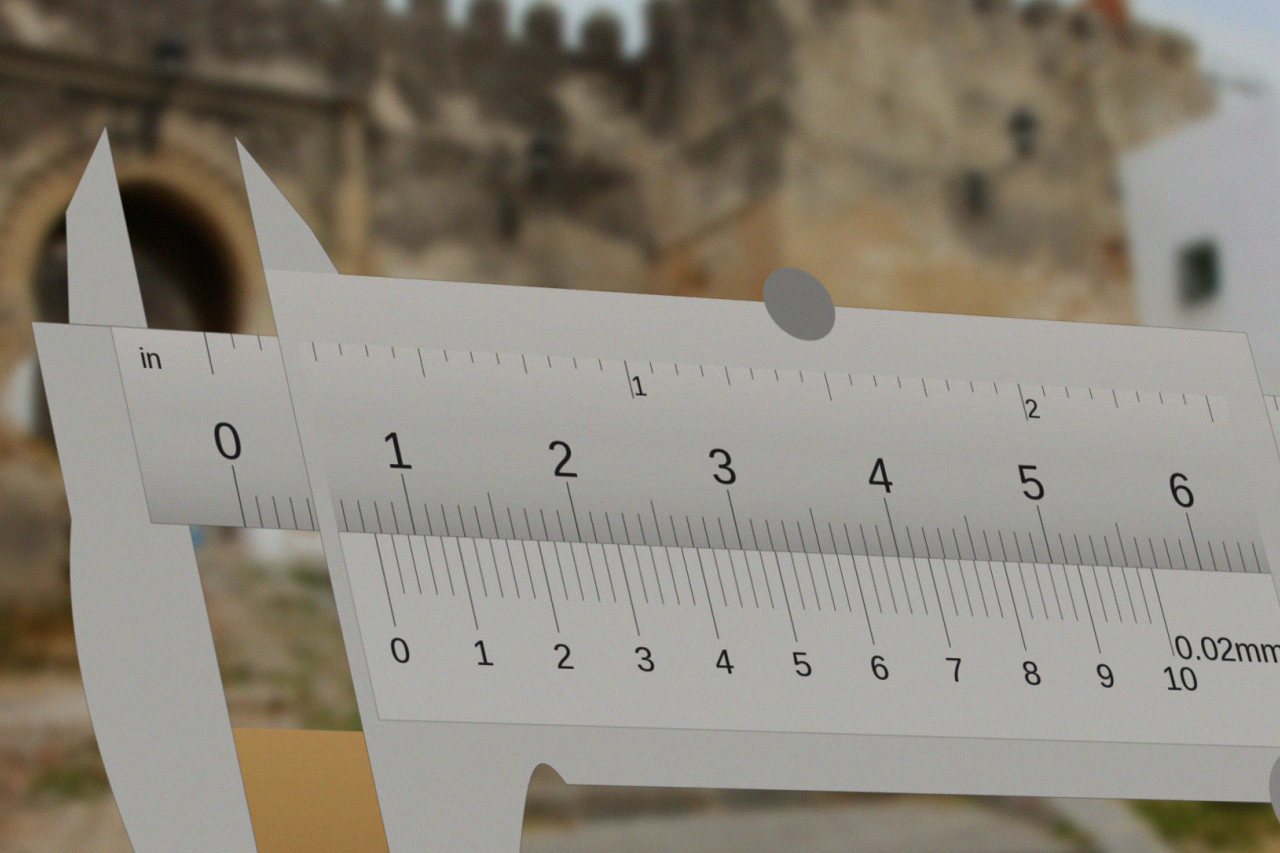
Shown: 7.6 mm
